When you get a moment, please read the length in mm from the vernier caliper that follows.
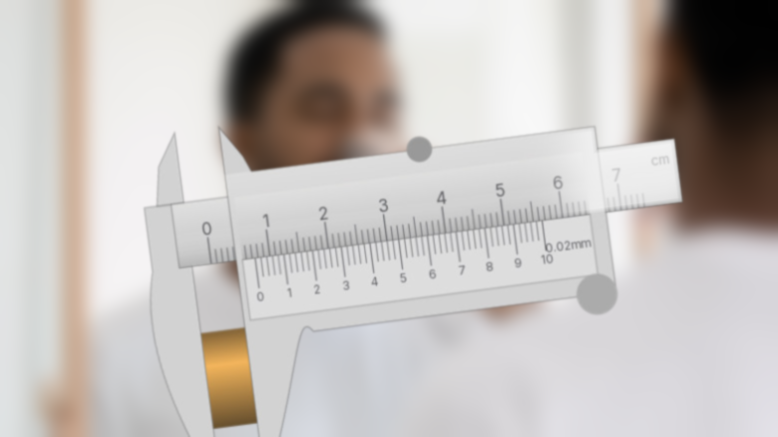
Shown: 7.5 mm
